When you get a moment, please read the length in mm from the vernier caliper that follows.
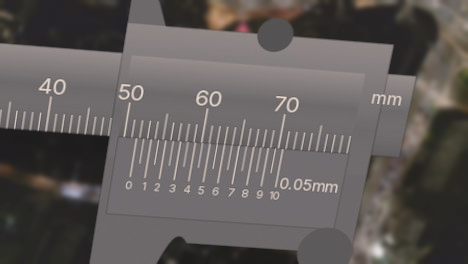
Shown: 51.6 mm
